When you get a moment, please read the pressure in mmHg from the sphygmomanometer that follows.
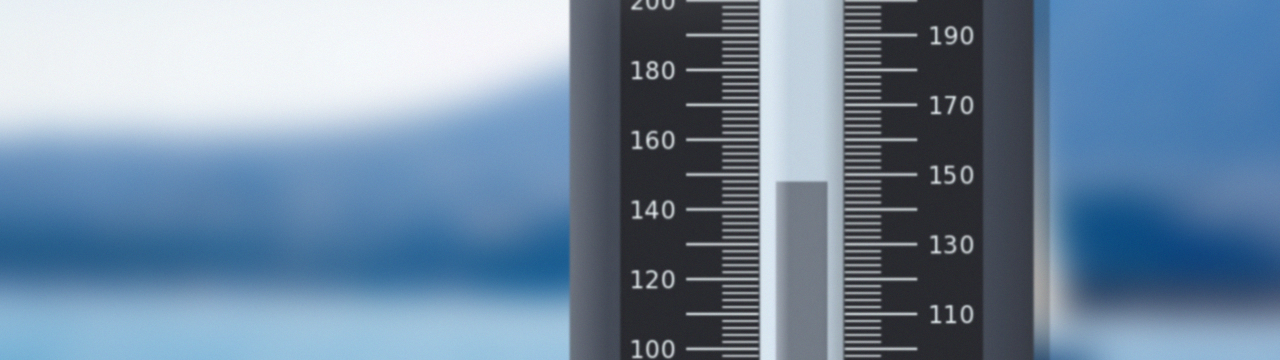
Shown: 148 mmHg
